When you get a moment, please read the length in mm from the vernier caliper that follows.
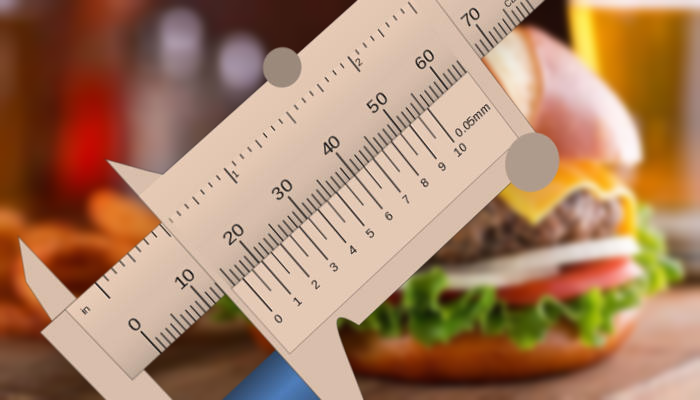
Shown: 16.6 mm
